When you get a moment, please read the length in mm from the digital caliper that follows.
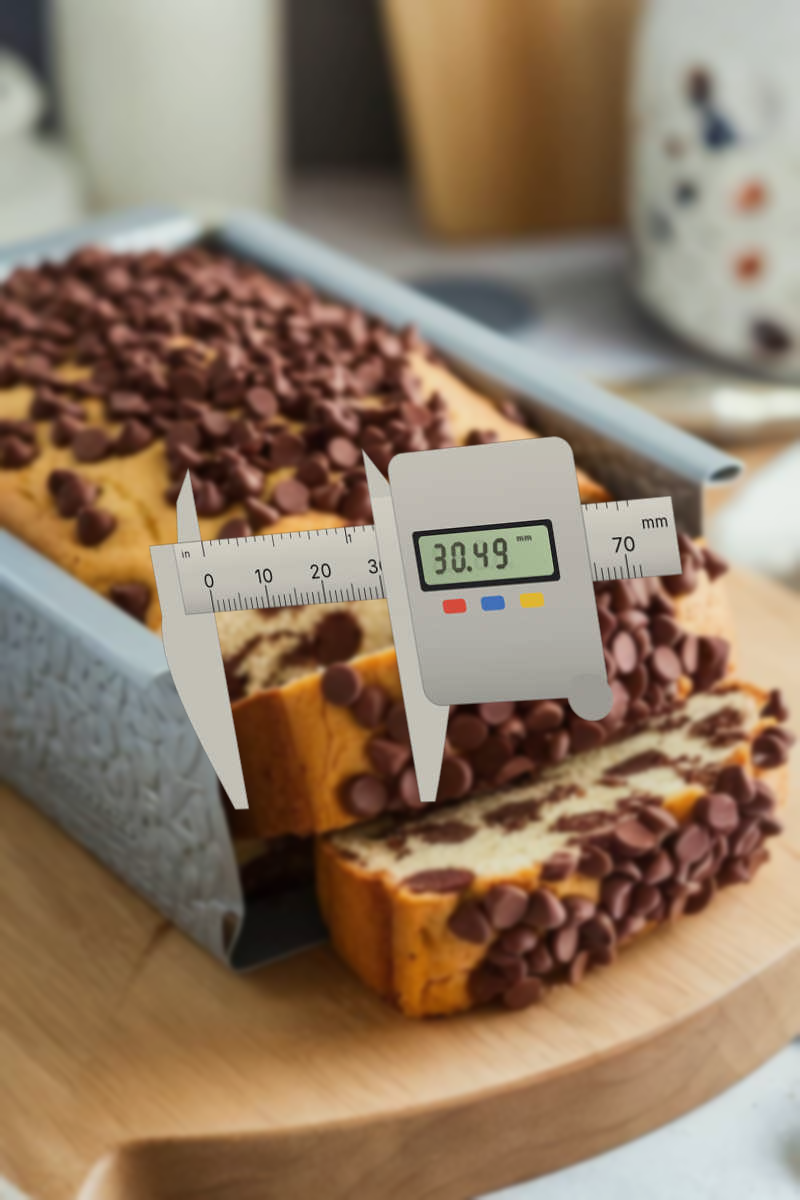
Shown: 30.49 mm
